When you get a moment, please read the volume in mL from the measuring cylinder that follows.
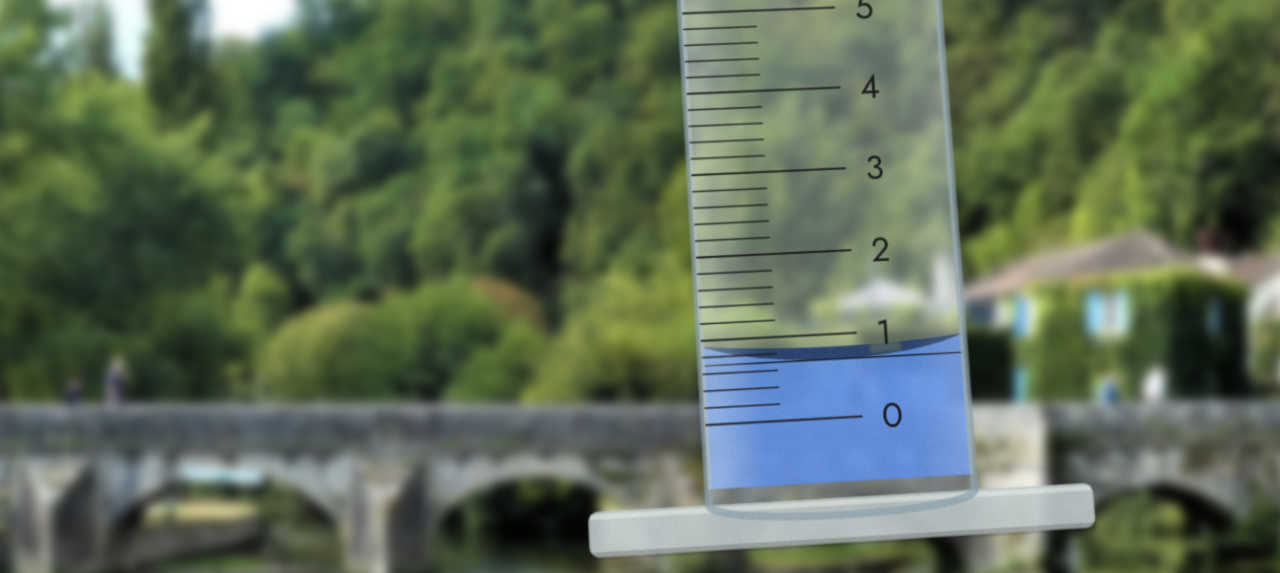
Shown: 0.7 mL
